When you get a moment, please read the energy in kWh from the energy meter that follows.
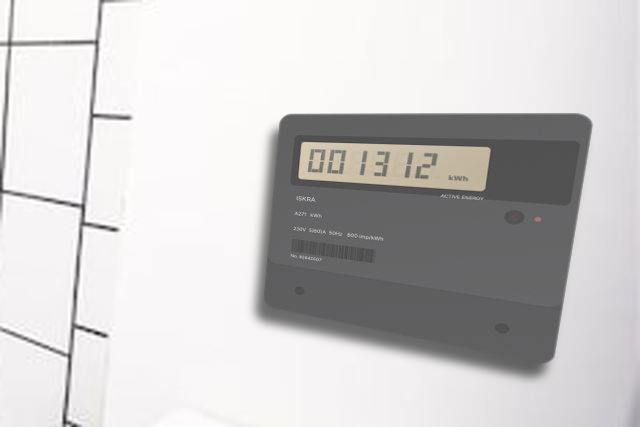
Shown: 1312 kWh
